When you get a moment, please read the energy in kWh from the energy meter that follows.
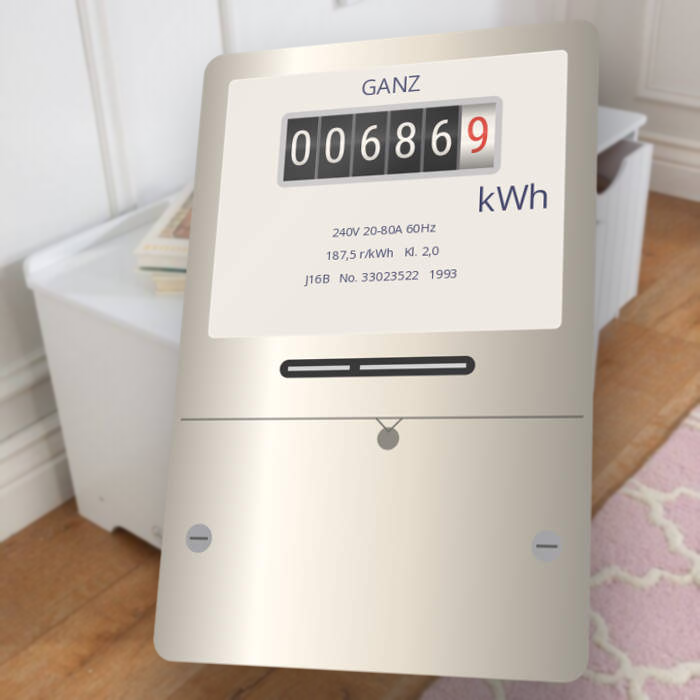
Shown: 686.9 kWh
